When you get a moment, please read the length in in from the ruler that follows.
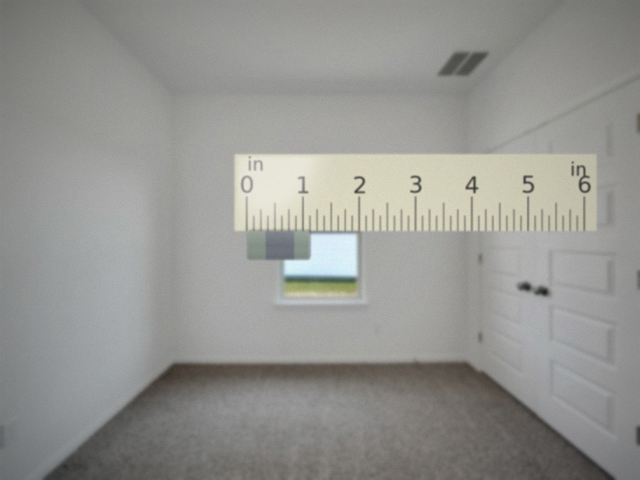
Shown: 1.125 in
